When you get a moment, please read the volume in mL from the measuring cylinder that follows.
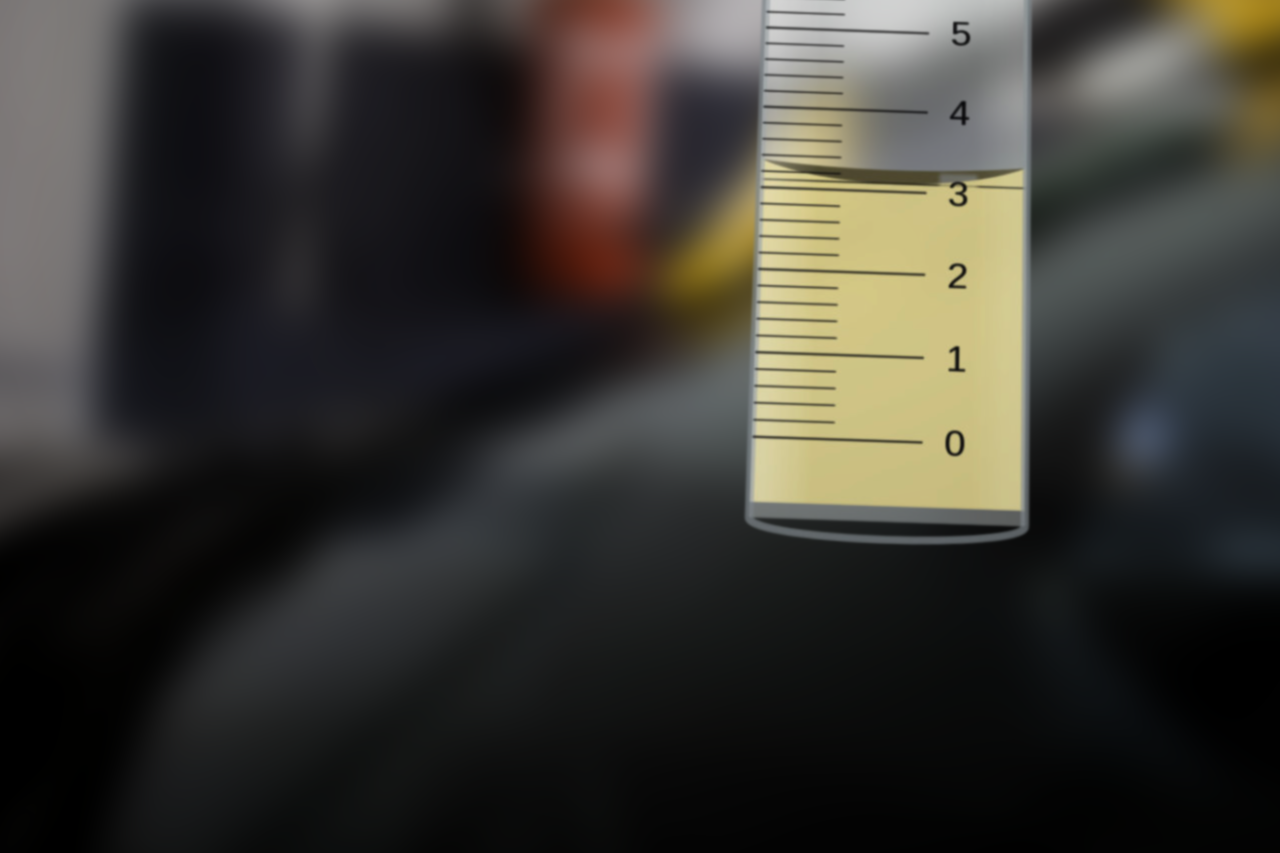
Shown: 3.1 mL
